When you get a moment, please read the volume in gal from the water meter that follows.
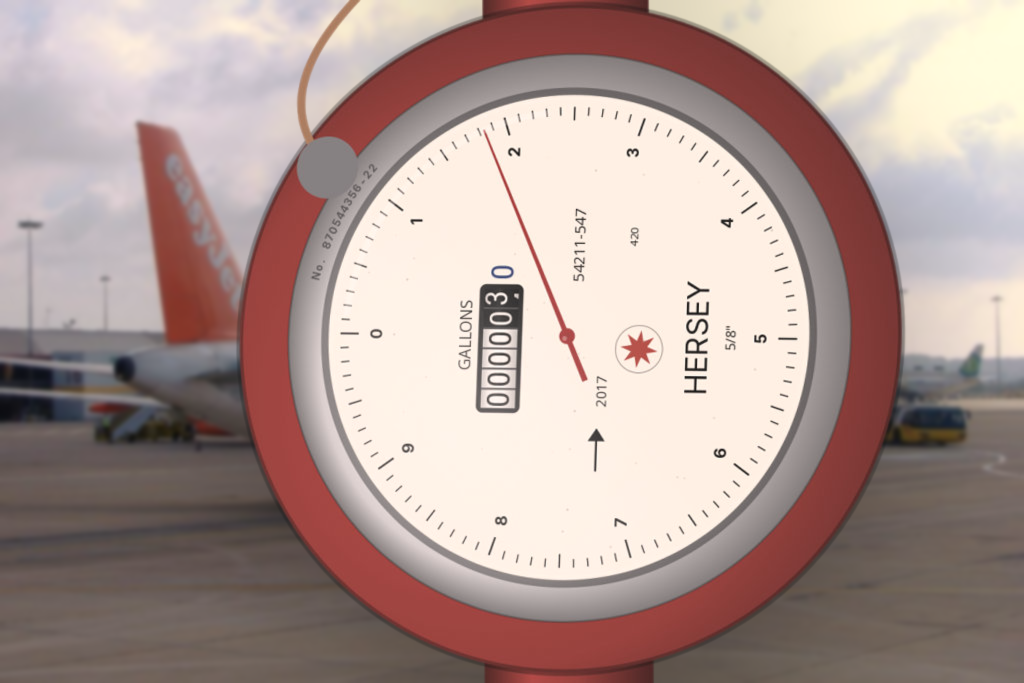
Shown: 31.8 gal
